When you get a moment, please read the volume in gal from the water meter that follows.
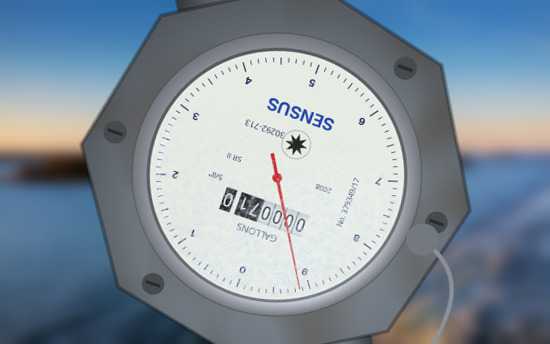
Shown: 709.1 gal
